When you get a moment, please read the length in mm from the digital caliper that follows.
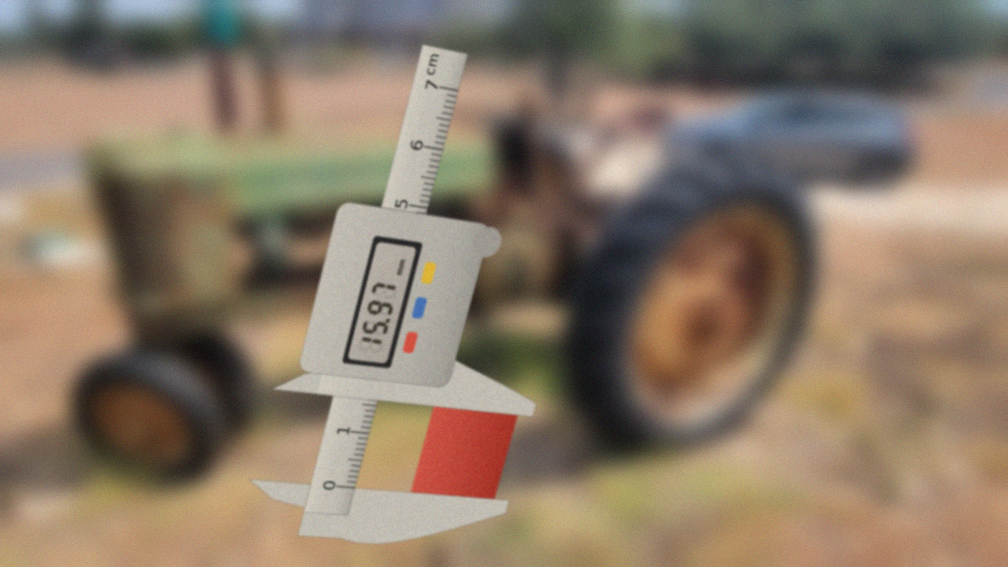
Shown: 15.97 mm
